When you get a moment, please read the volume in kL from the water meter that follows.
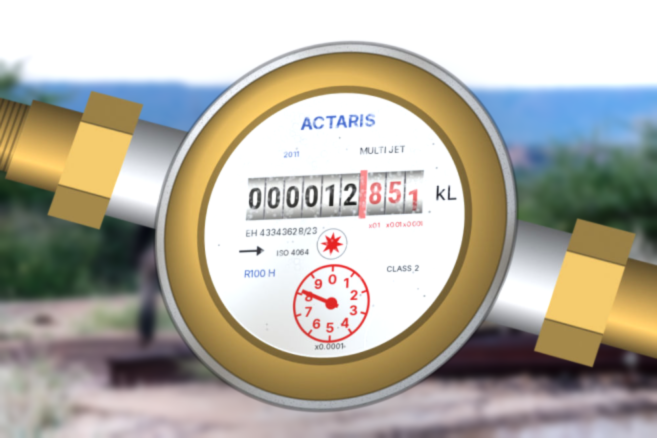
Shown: 12.8508 kL
